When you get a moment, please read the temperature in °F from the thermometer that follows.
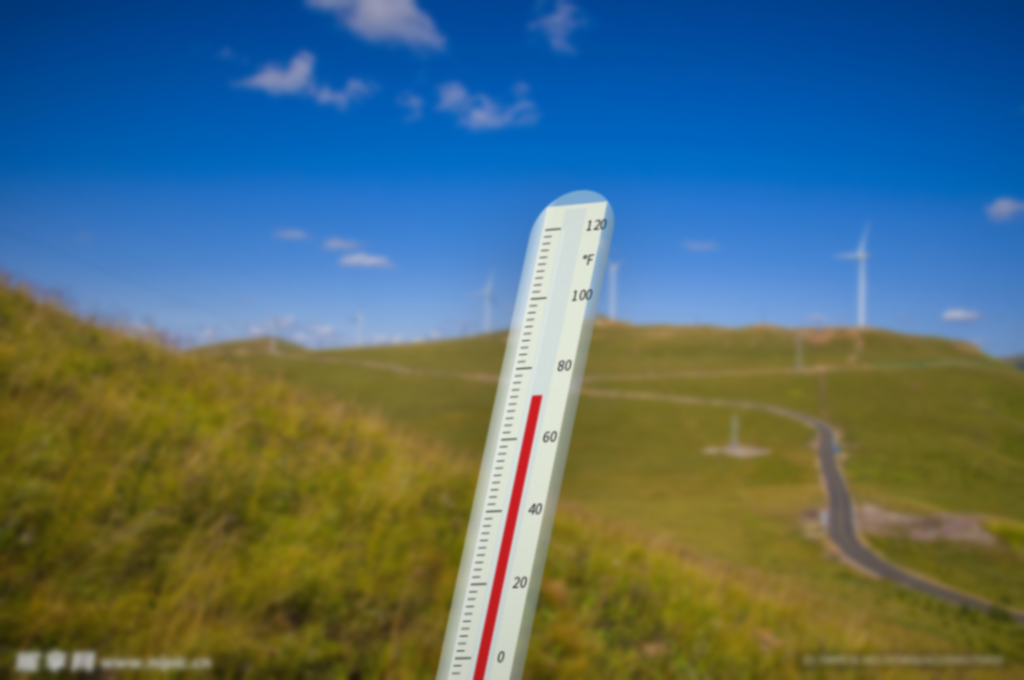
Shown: 72 °F
